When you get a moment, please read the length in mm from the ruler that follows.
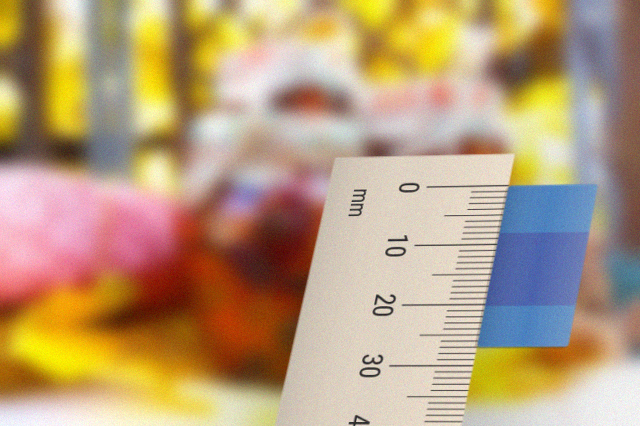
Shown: 27 mm
